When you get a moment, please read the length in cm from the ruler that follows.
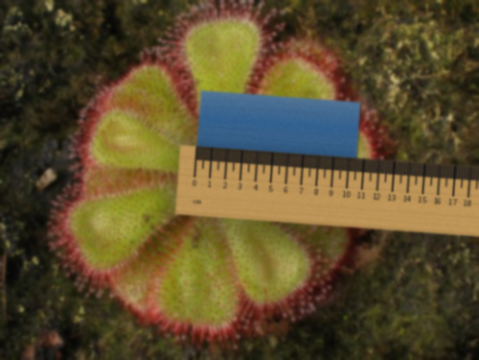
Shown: 10.5 cm
